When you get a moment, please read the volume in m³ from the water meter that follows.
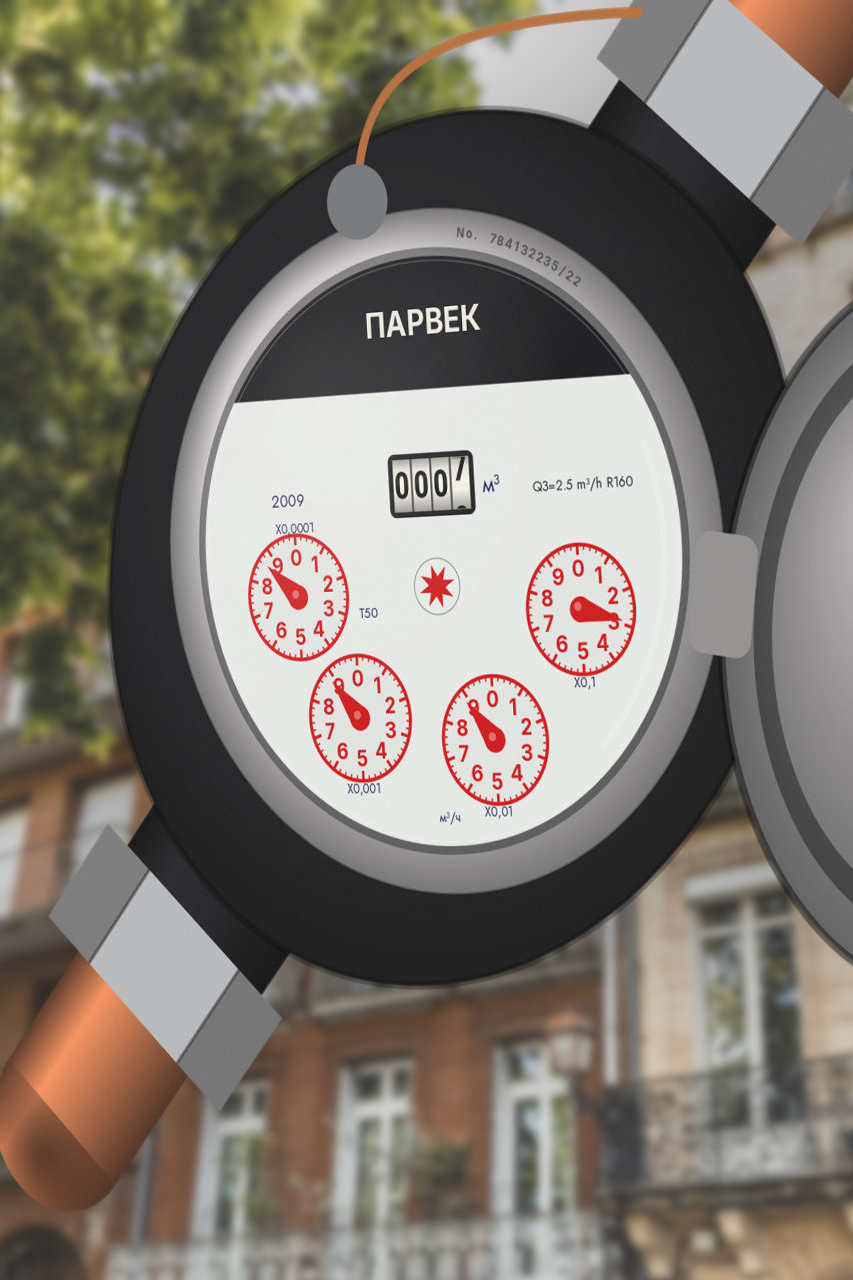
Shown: 7.2888 m³
